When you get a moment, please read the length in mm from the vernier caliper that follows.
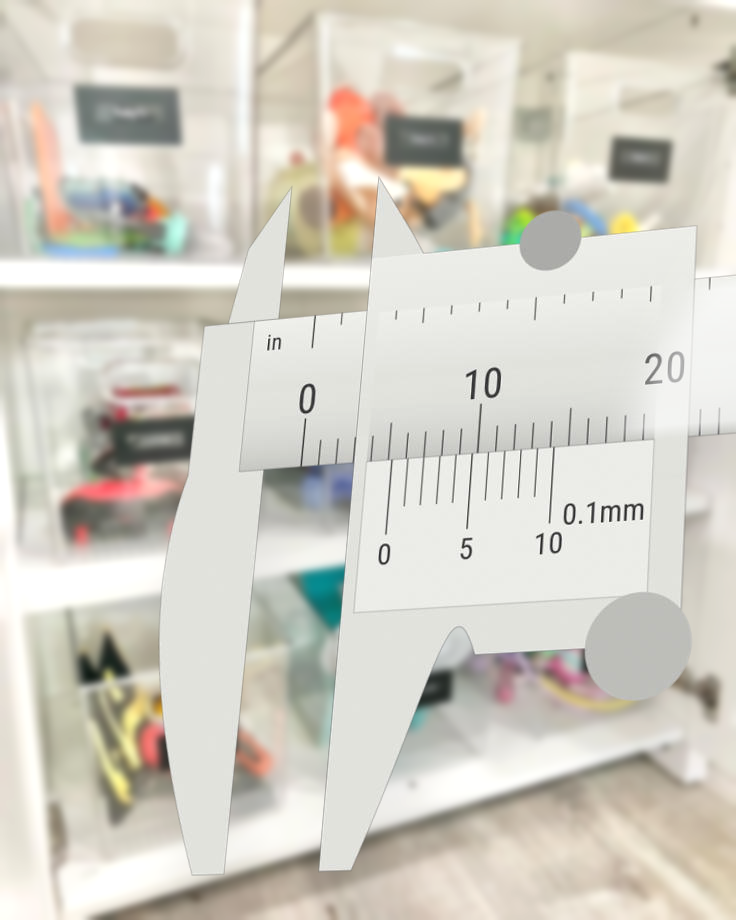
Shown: 5.2 mm
